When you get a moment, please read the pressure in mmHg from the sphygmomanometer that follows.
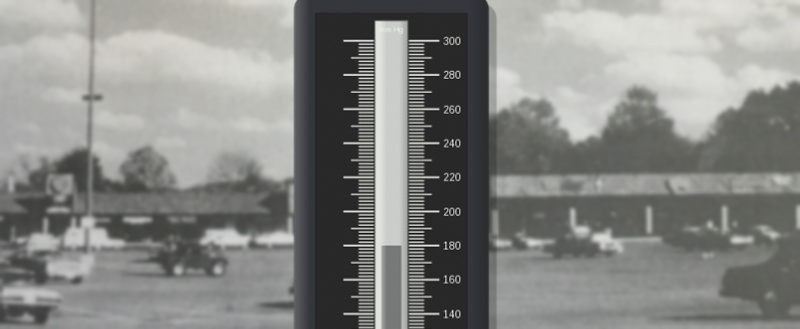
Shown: 180 mmHg
